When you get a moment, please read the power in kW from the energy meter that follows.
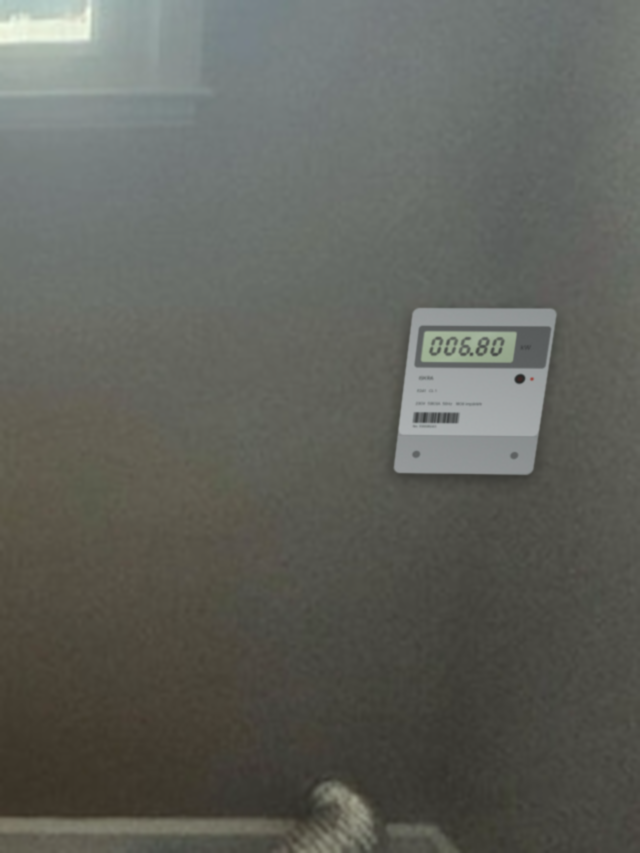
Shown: 6.80 kW
